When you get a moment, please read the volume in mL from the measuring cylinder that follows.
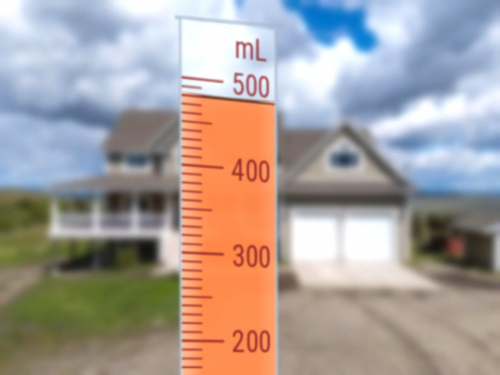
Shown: 480 mL
